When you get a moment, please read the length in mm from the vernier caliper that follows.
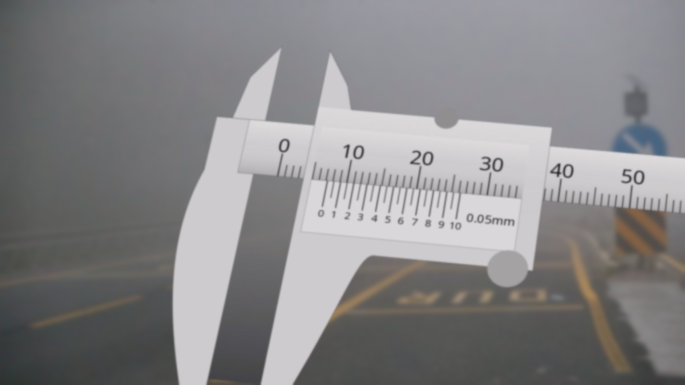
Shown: 7.2 mm
